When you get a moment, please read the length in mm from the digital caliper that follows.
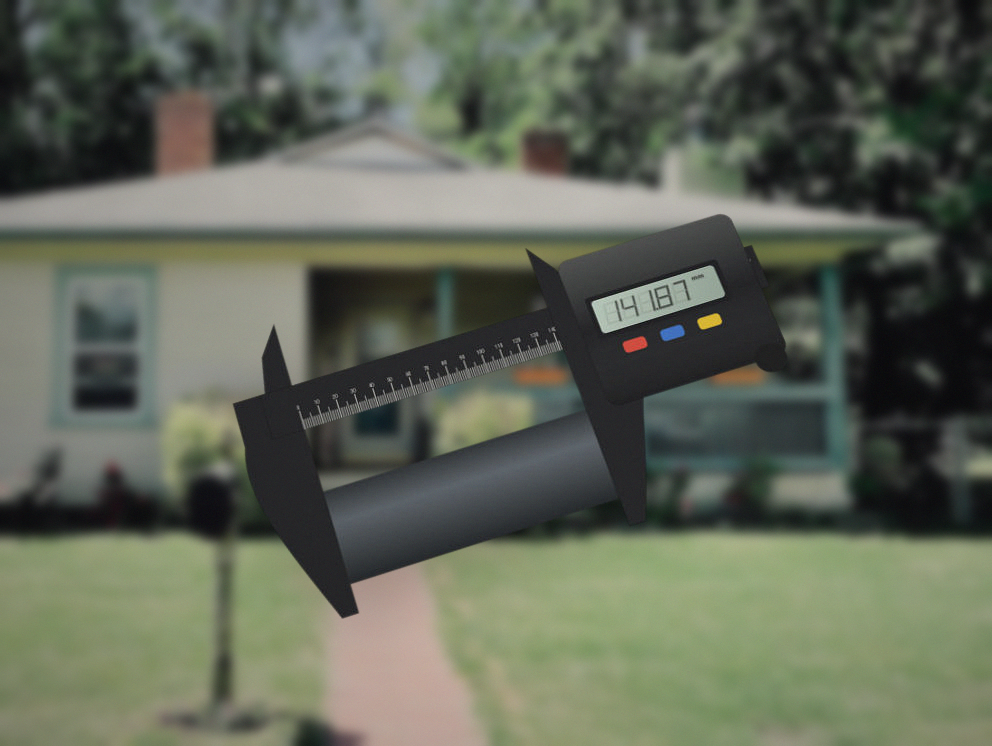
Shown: 141.87 mm
